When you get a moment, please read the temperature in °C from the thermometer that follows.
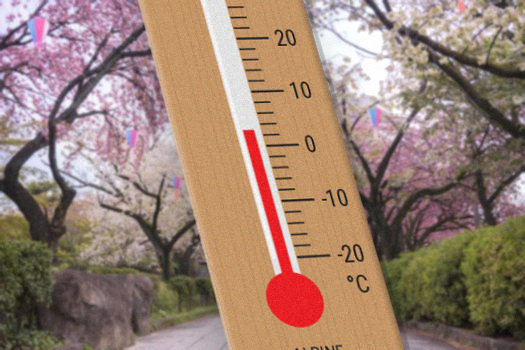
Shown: 3 °C
